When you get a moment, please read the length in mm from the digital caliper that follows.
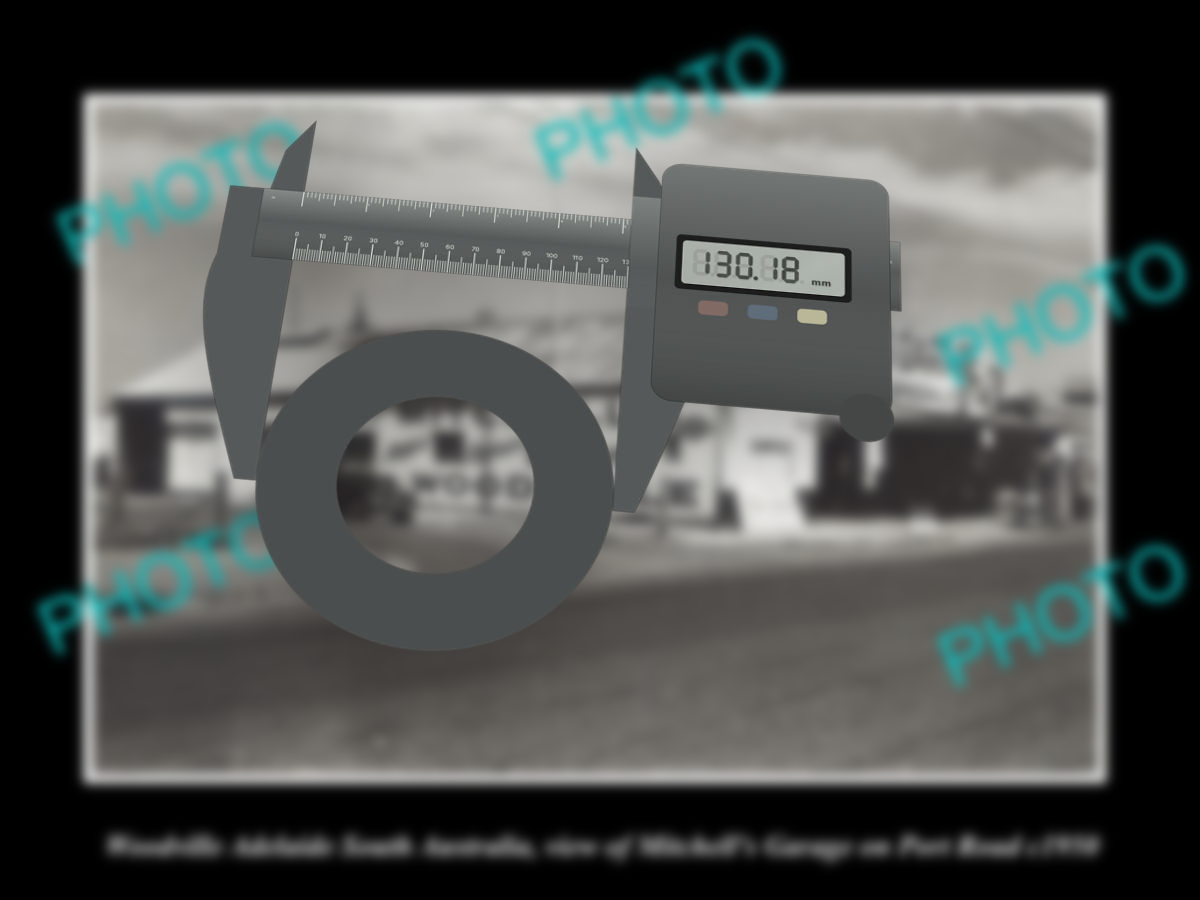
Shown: 130.18 mm
